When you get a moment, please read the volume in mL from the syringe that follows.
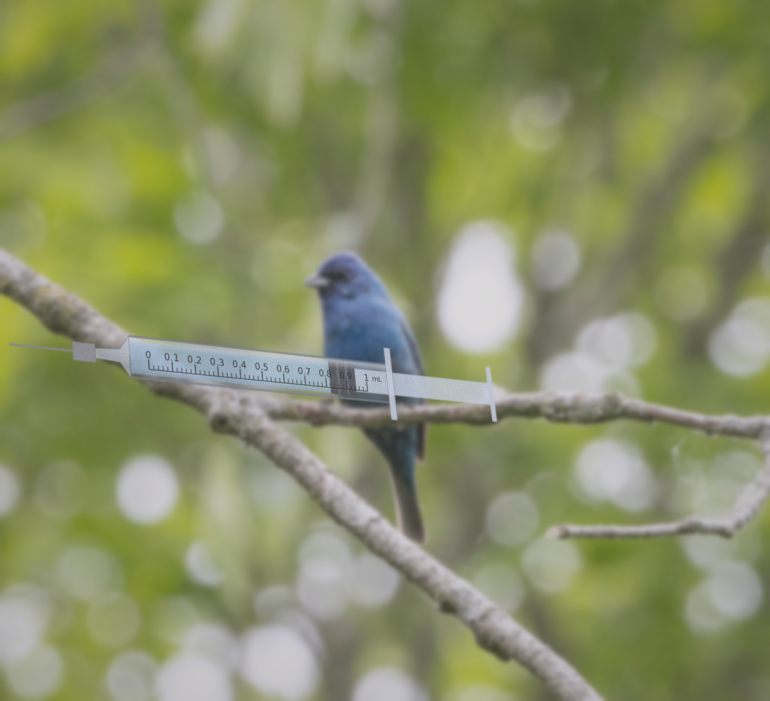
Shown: 0.82 mL
